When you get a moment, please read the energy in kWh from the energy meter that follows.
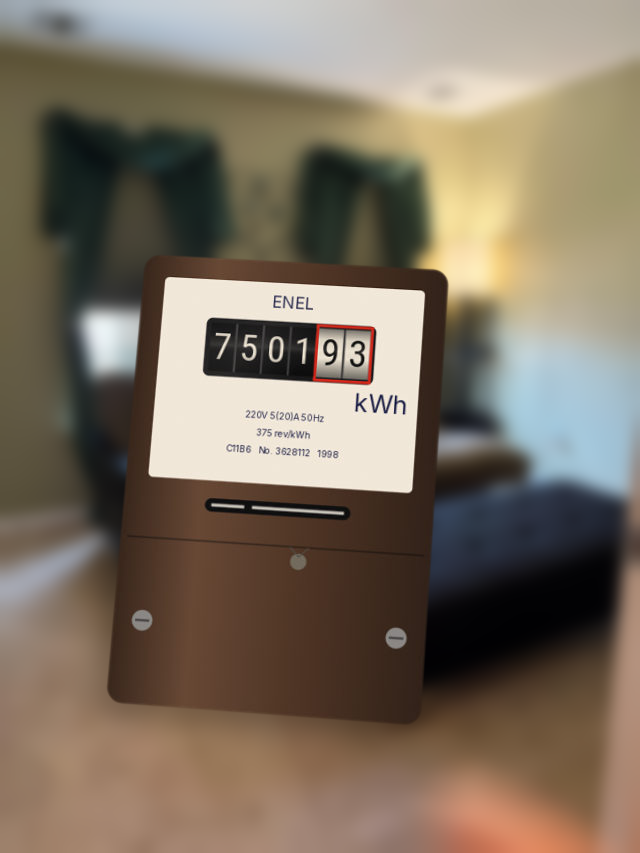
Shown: 7501.93 kWh
